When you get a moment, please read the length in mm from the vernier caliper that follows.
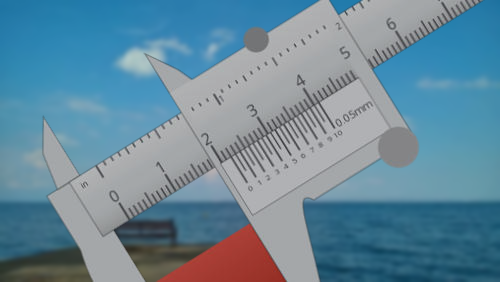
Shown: 22.0 mm
